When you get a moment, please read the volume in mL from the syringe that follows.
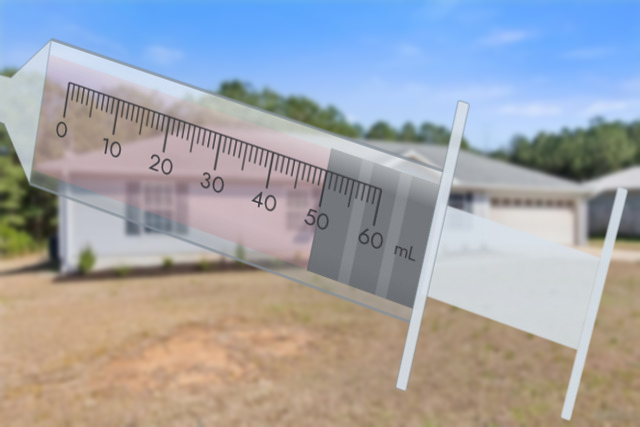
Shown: 50 mL
